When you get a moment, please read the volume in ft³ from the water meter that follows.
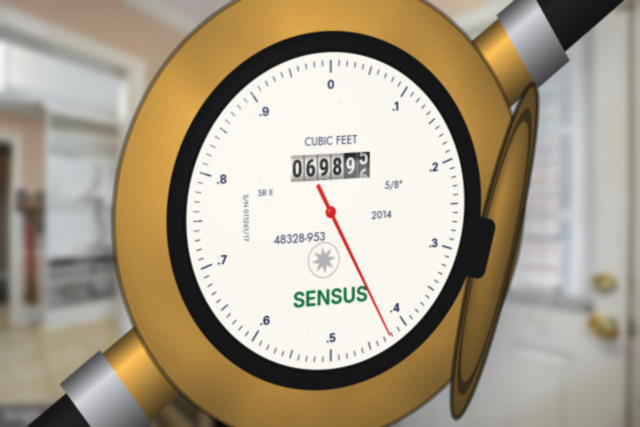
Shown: 69895.42 ft³
